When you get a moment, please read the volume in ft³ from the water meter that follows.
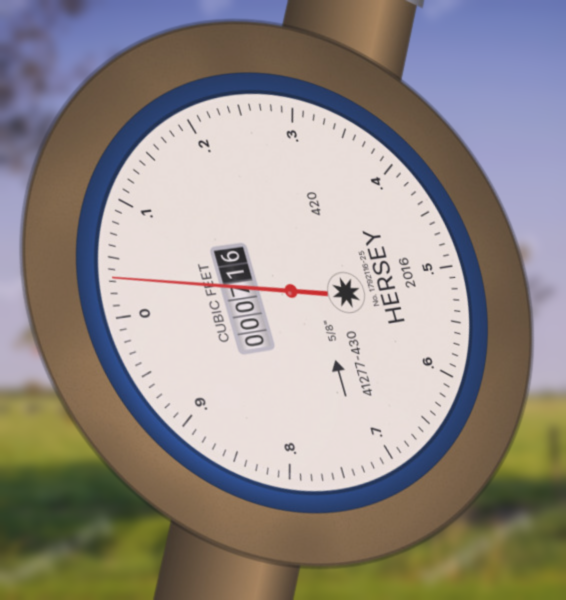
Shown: 716.03 ft³
